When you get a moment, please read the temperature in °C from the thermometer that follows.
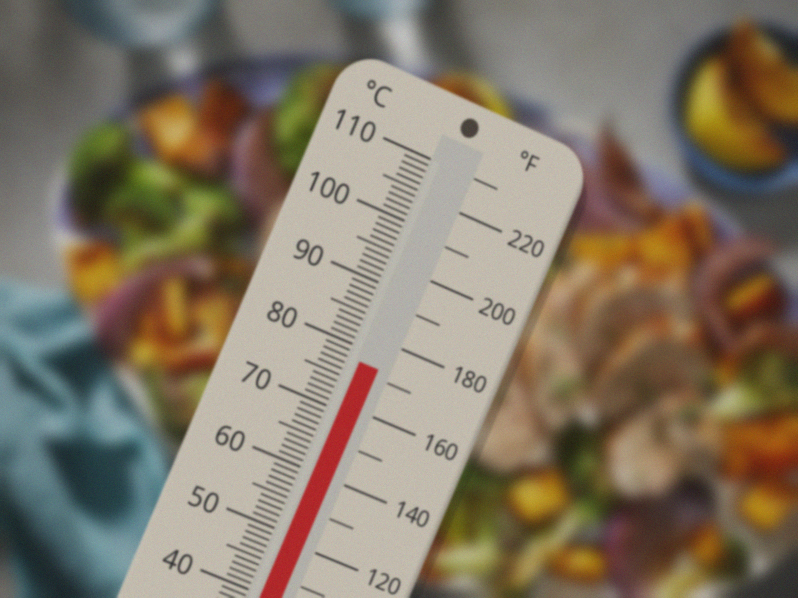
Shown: 78 °C
